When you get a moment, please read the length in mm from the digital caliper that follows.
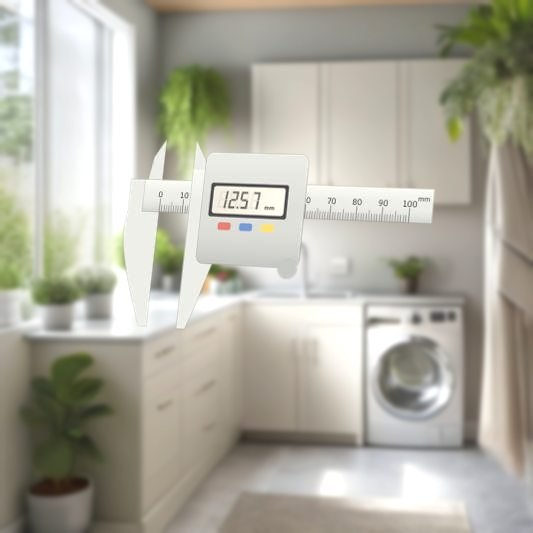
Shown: 12.57 mm
